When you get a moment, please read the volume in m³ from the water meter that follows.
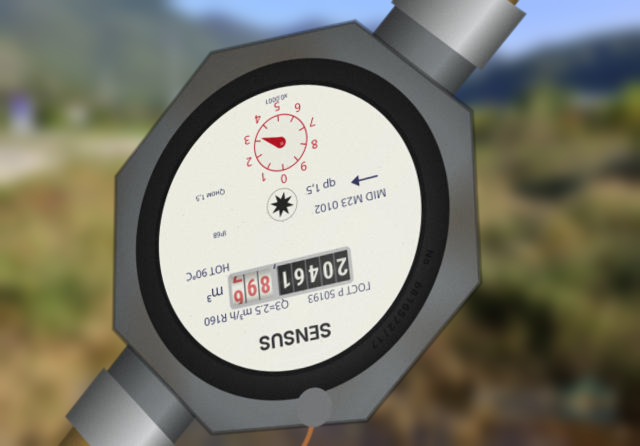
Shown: 20461.8963 m³
